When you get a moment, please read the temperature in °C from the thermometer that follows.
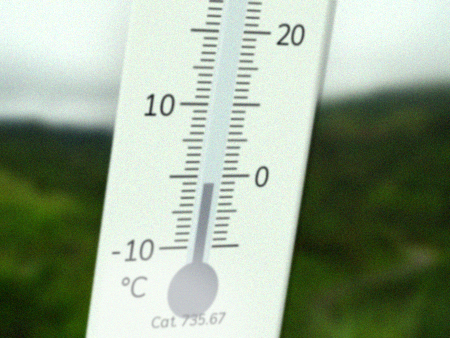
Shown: -1 °C
